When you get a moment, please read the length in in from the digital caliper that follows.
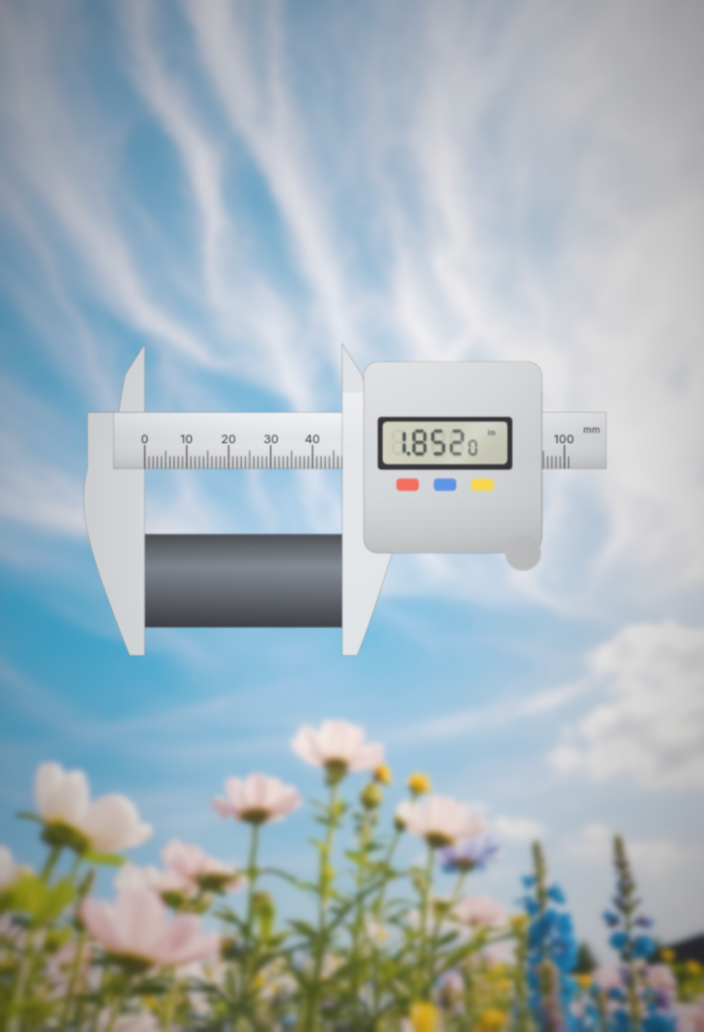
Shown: 1.8520 in
